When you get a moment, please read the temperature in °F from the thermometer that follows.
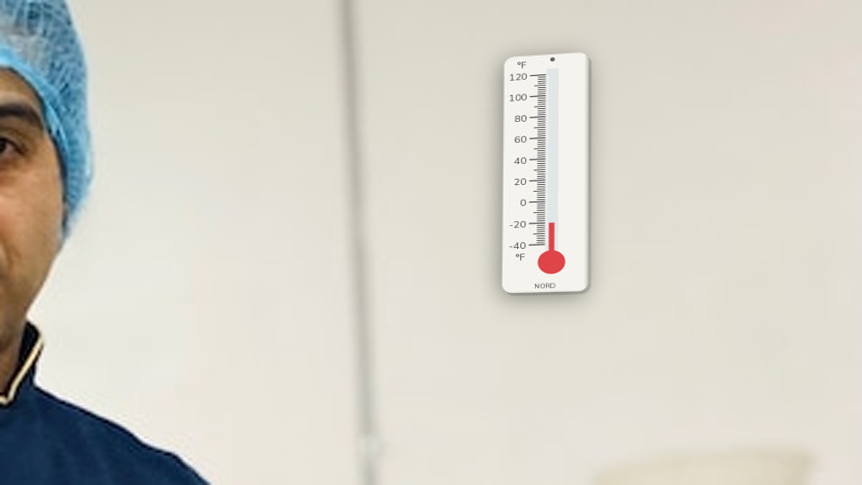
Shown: -20 °F
